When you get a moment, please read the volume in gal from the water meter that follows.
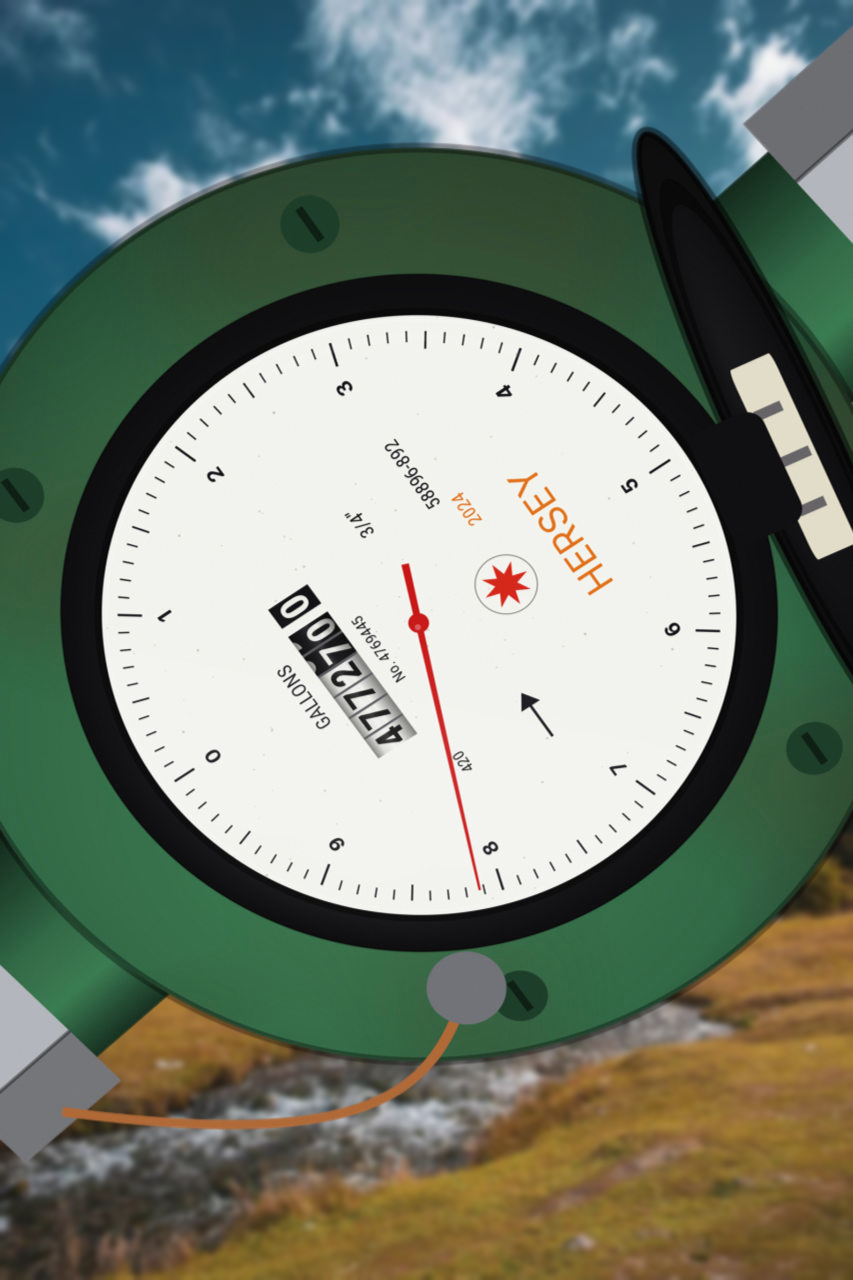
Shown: 4772698.1 gal
